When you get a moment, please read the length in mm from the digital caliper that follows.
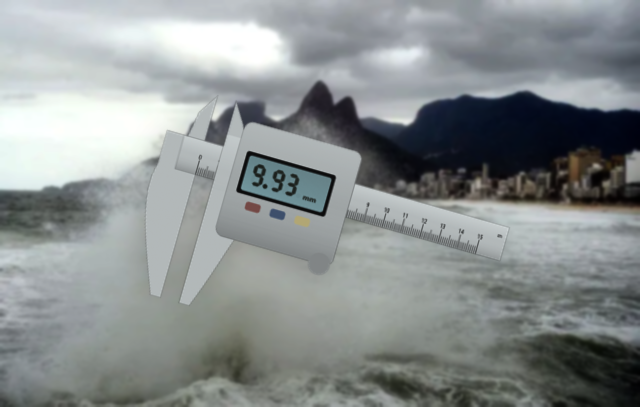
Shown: 9.93 mm
